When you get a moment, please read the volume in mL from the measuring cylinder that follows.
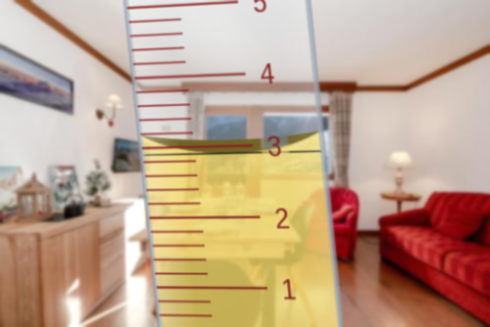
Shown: 2.9 mL
